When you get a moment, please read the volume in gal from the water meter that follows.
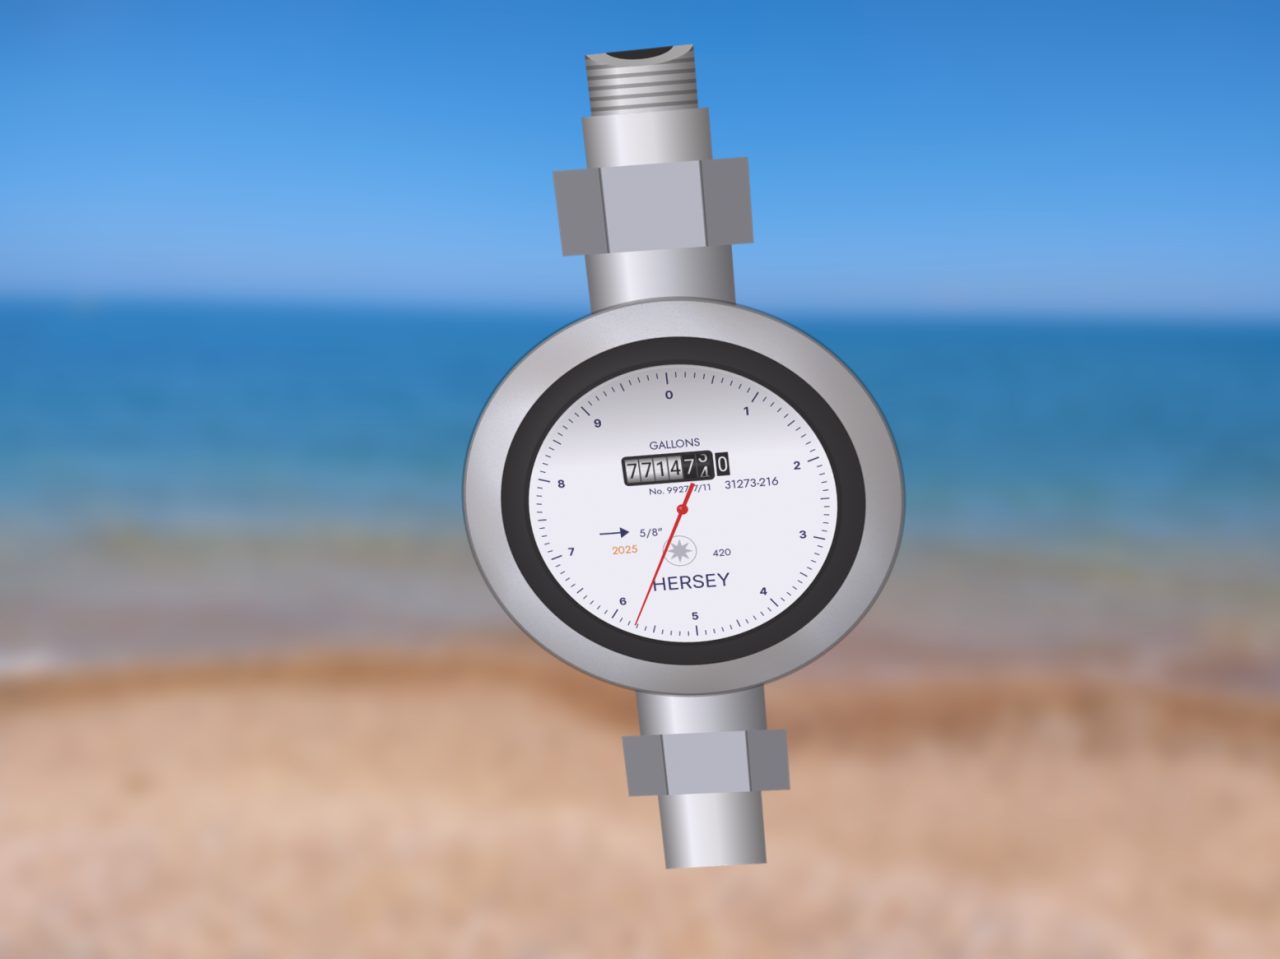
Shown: 7714735.7 gal
